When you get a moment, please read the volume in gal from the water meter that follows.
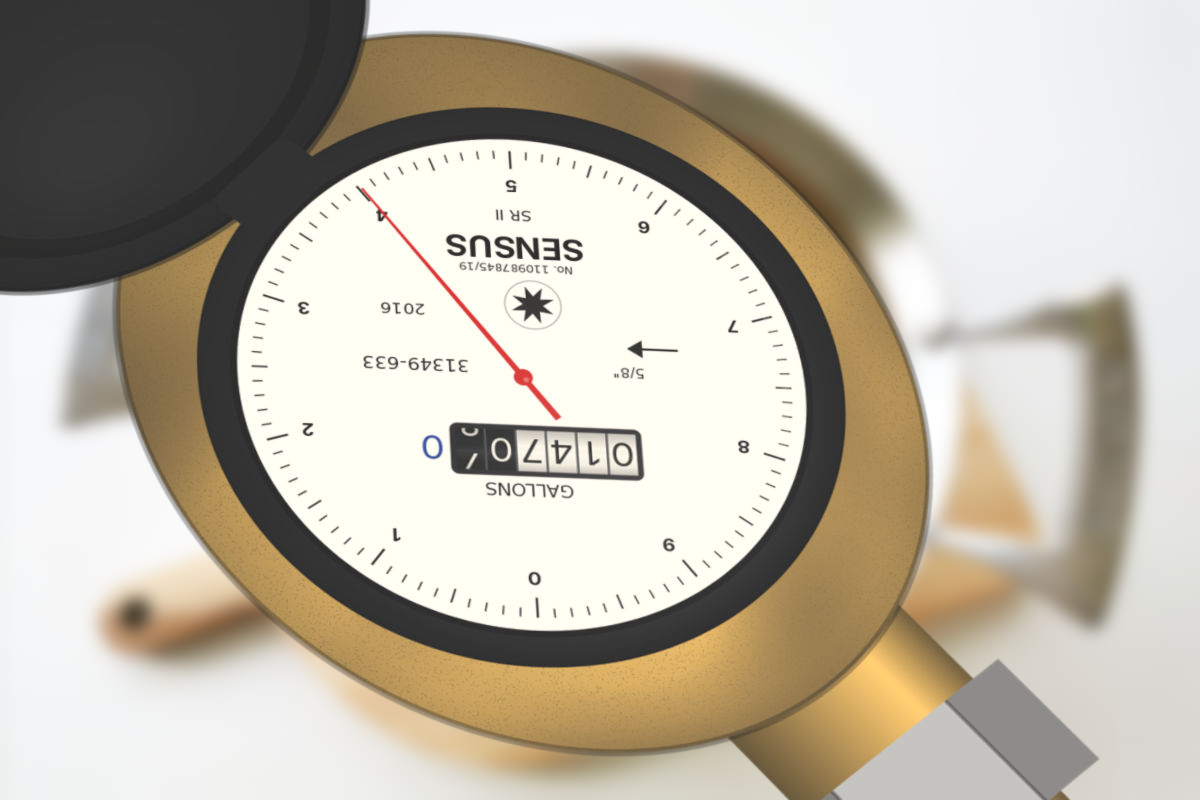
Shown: 147074.0 gal
